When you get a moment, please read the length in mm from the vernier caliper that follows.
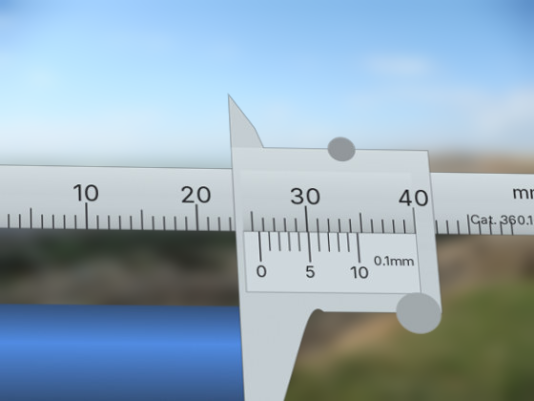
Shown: 25.6 mm
